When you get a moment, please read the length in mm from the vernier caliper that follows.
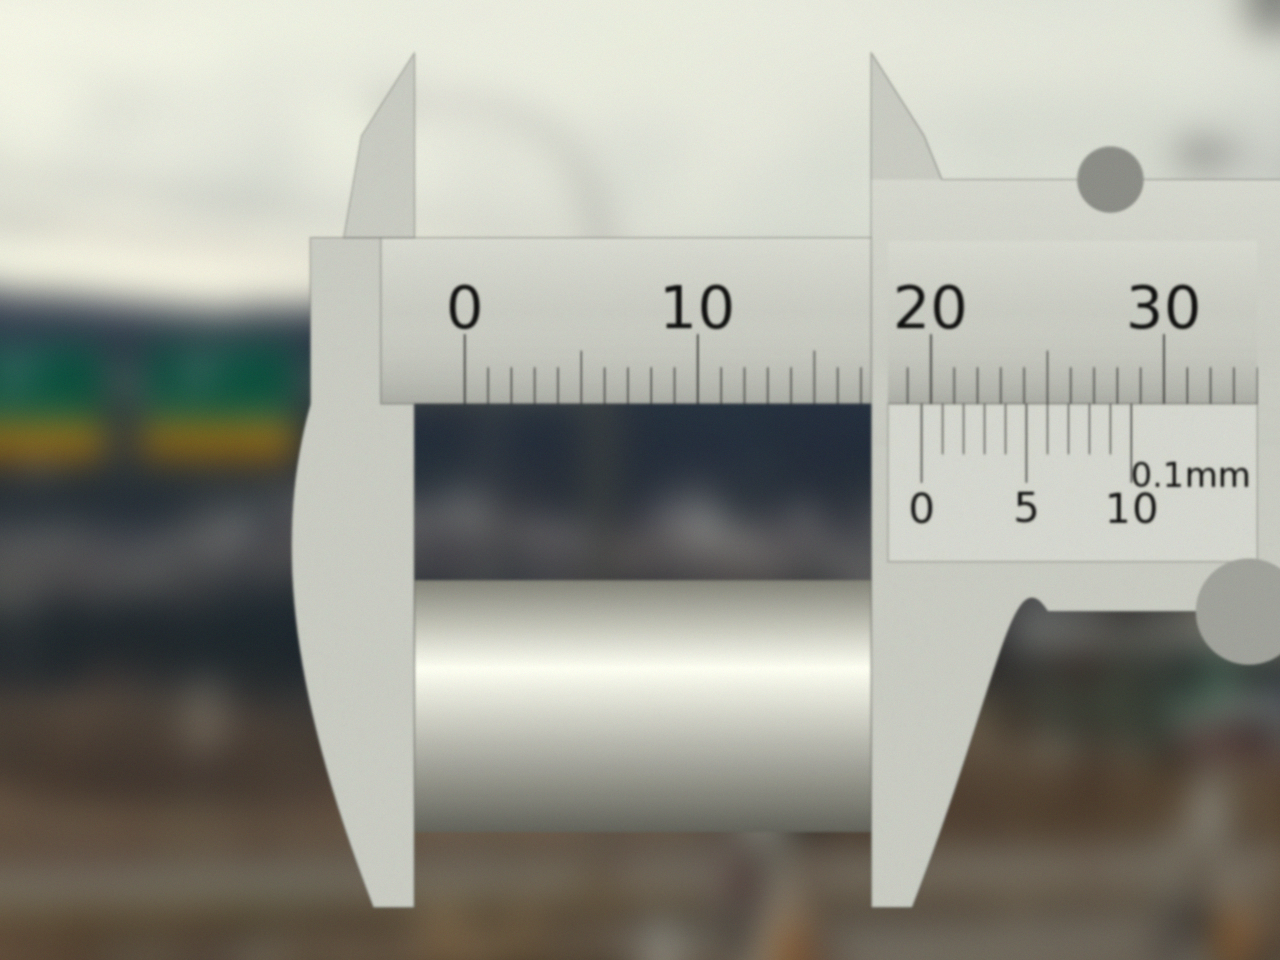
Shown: 19.6 mm
